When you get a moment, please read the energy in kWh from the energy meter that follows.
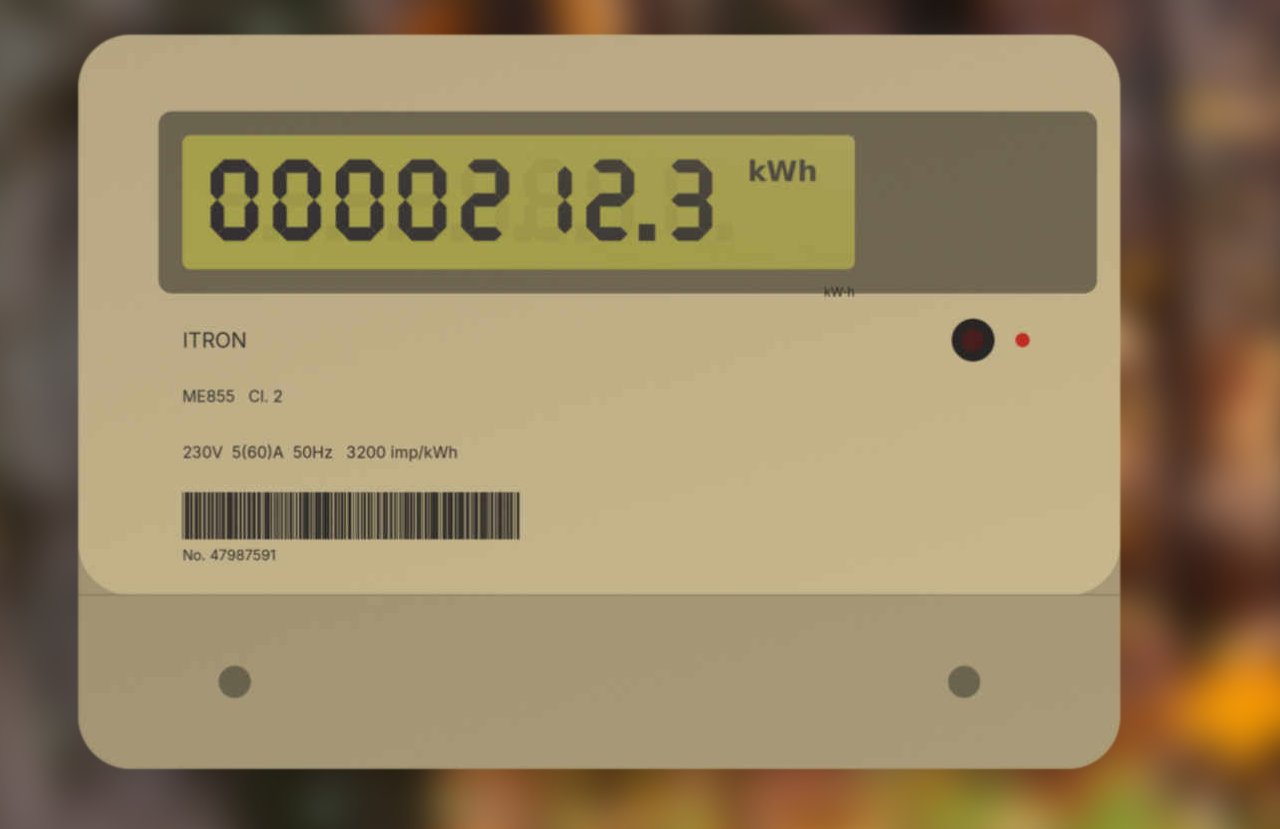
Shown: 212.3 kWh
